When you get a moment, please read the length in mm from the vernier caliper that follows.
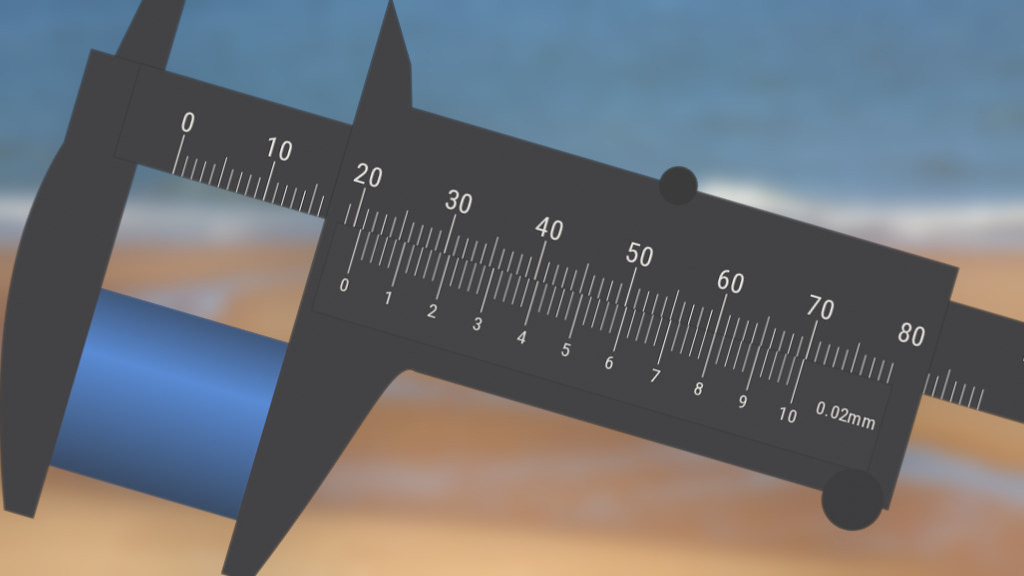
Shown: 20.8 mm
